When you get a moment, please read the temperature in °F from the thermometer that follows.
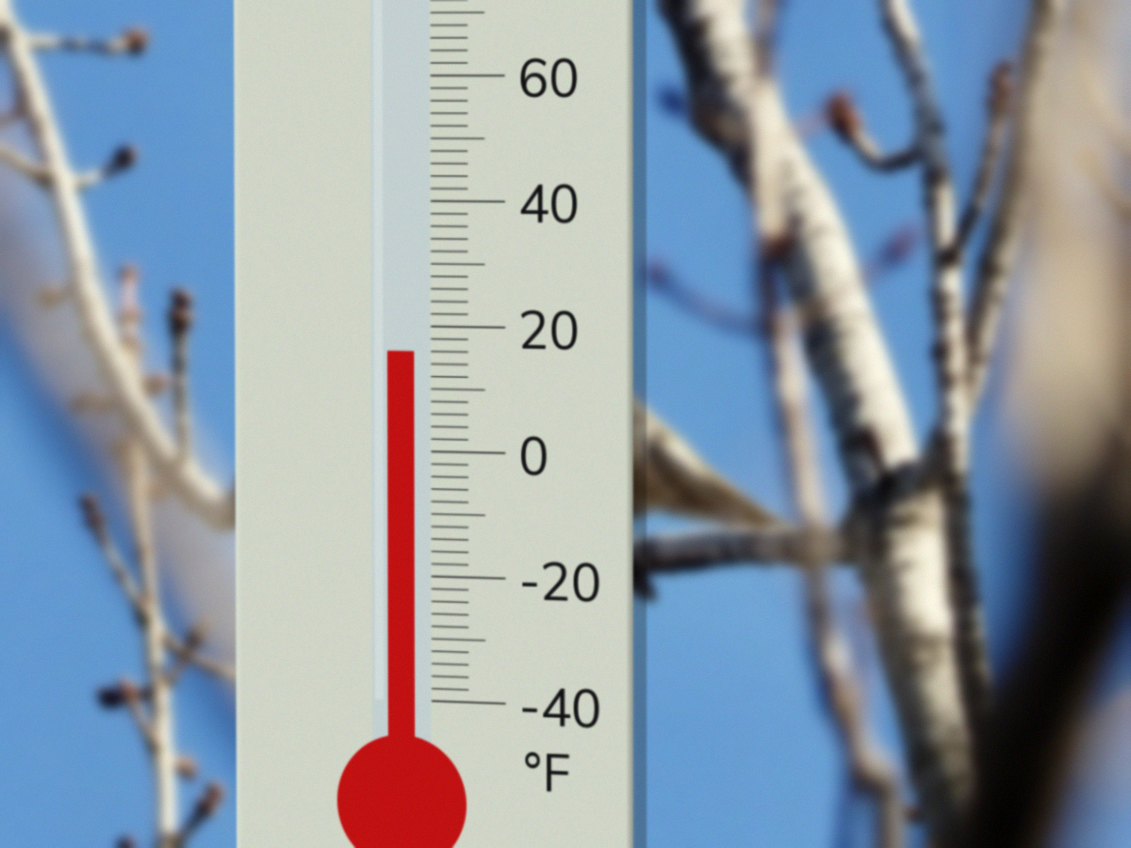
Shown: 16 °F
